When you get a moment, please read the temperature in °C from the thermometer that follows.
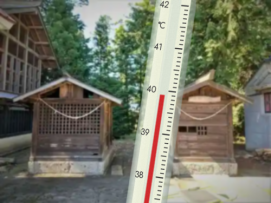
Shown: 39.9 °C
